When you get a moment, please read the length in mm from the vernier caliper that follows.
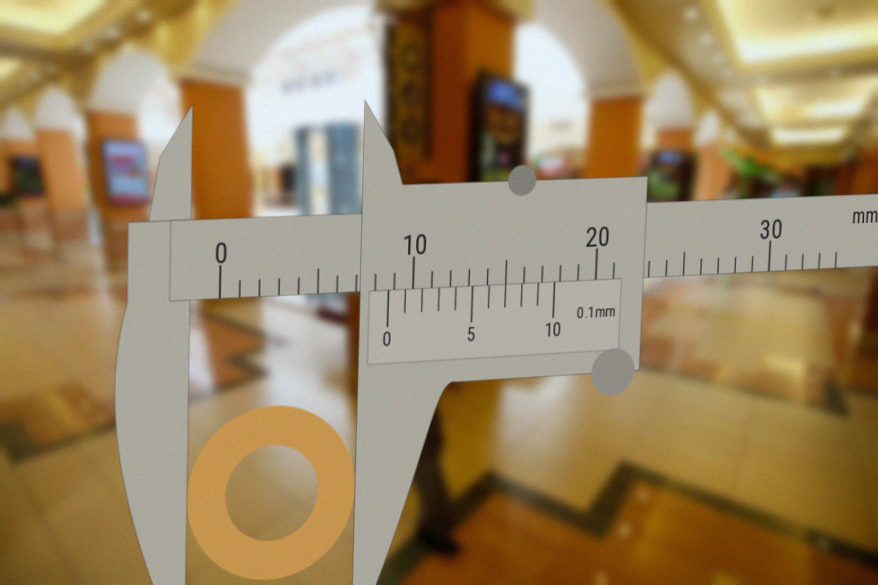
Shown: 8.7 mm
